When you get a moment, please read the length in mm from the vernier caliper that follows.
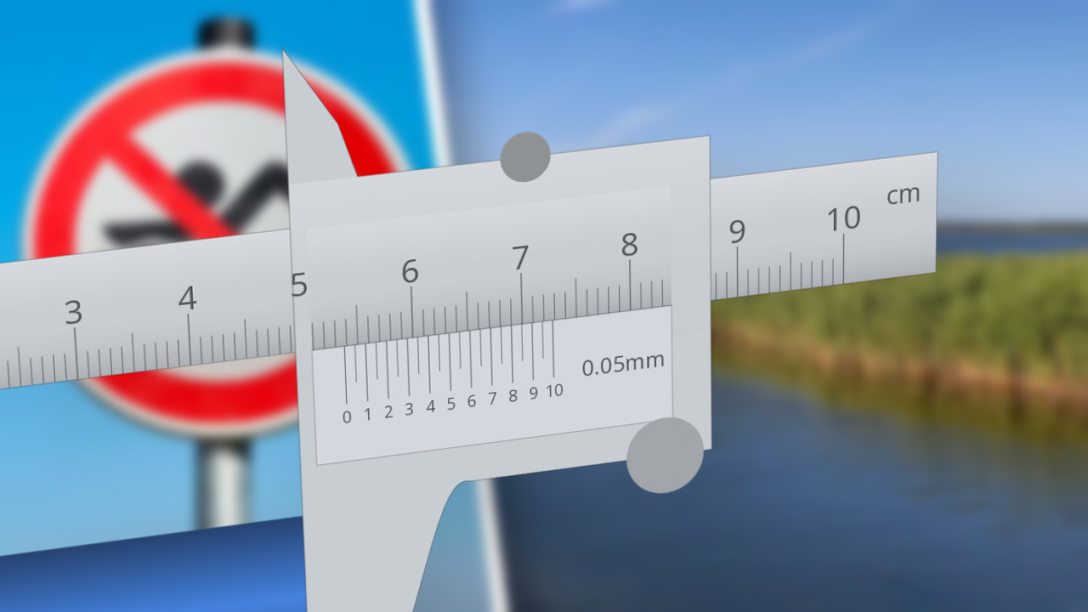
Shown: 53.8 mm
